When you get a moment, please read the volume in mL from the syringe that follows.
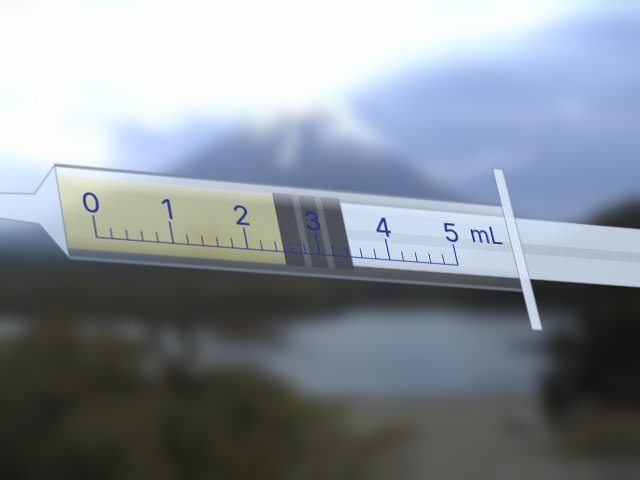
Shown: 2.5 mL
